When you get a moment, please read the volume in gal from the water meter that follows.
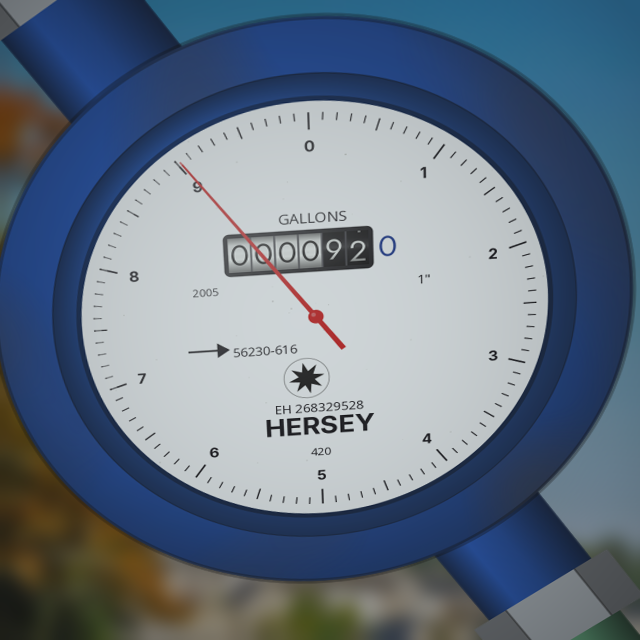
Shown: 919.0 gal
